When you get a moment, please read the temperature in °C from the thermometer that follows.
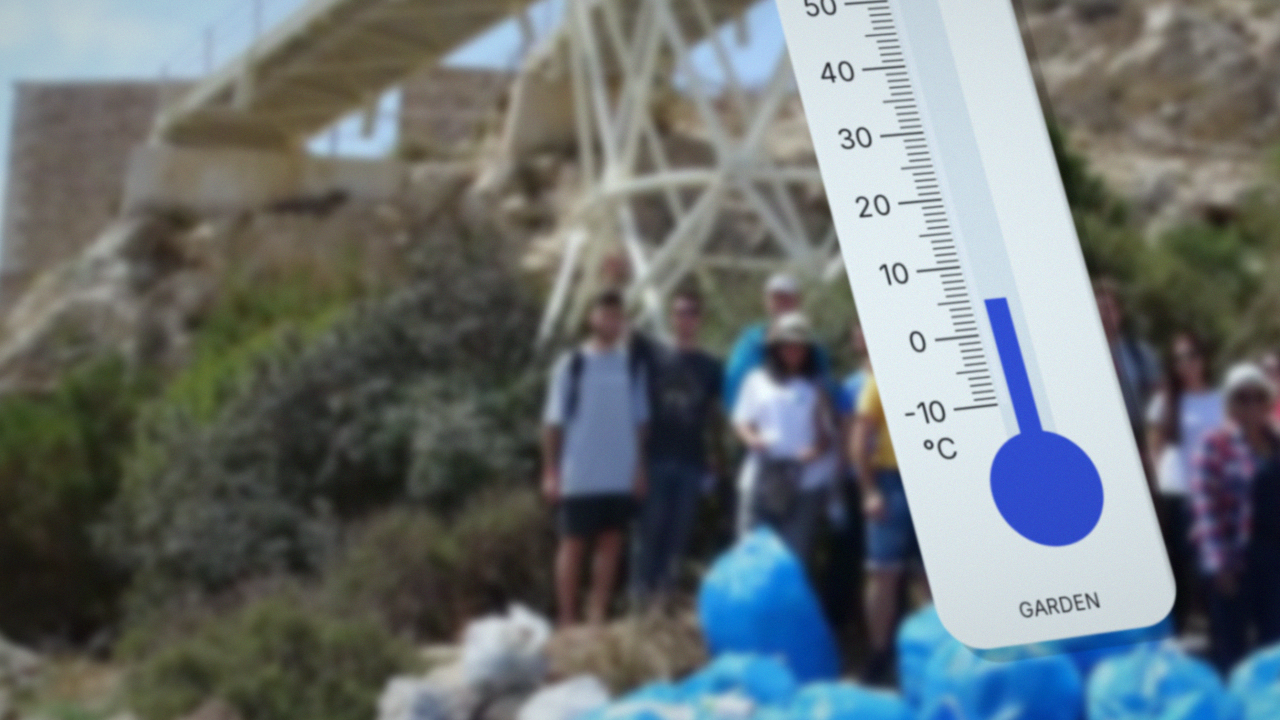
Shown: 5 °C
